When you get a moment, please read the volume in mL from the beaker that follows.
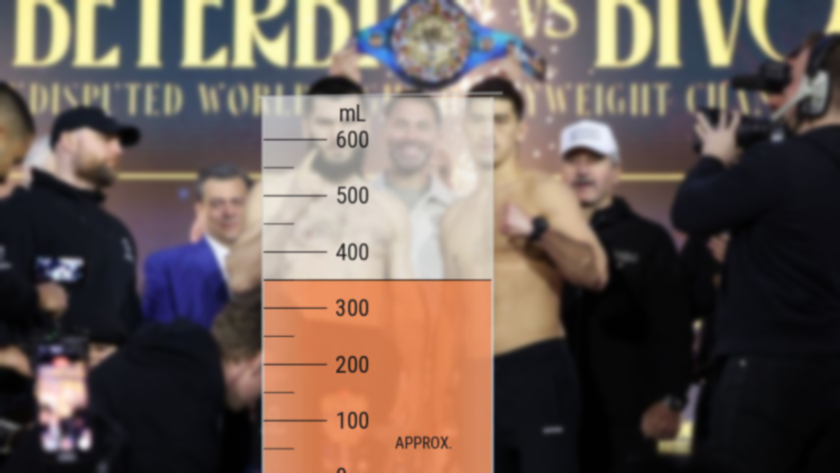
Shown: 350 mL
